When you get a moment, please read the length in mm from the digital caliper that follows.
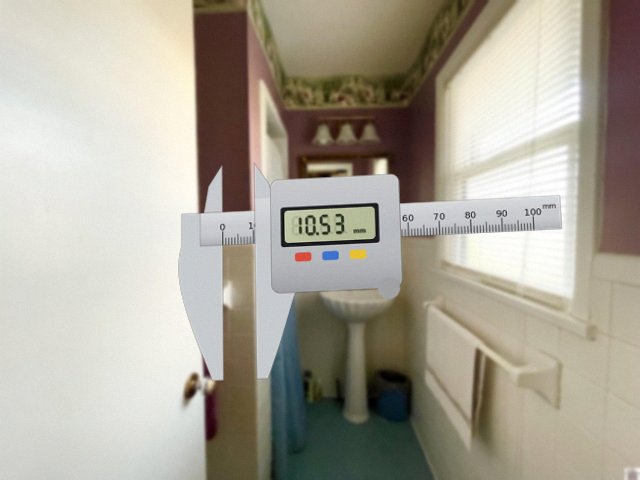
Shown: 10.53 mm
